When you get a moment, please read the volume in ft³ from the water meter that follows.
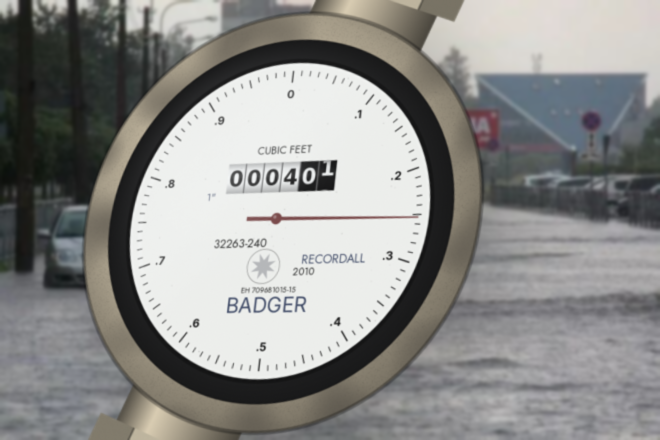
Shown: 401.25 ft³
